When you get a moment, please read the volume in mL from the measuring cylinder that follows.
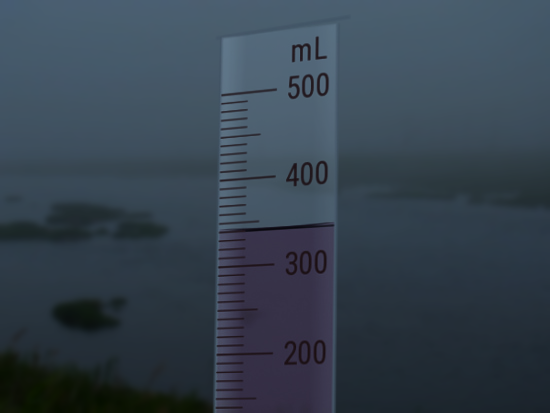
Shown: 340 mL
